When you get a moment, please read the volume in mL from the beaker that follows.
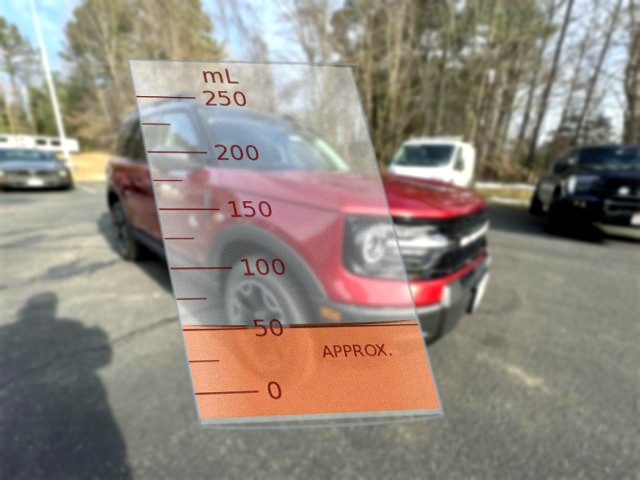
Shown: 50 mL
